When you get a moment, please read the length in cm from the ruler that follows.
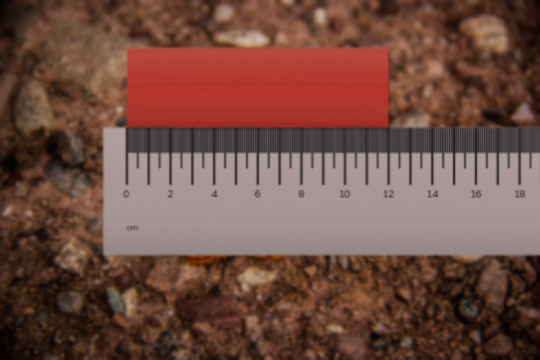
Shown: 12 cm
